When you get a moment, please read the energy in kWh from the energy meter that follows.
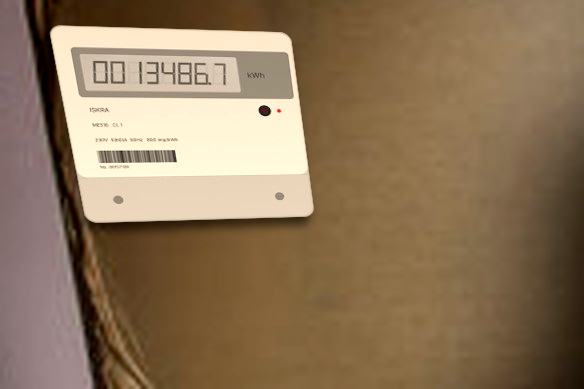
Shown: 13486.7 kWh
